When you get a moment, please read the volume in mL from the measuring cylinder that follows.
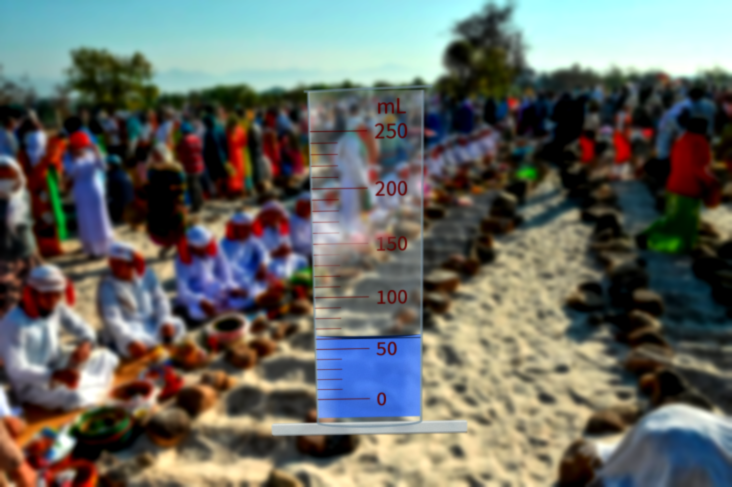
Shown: 60 mL
